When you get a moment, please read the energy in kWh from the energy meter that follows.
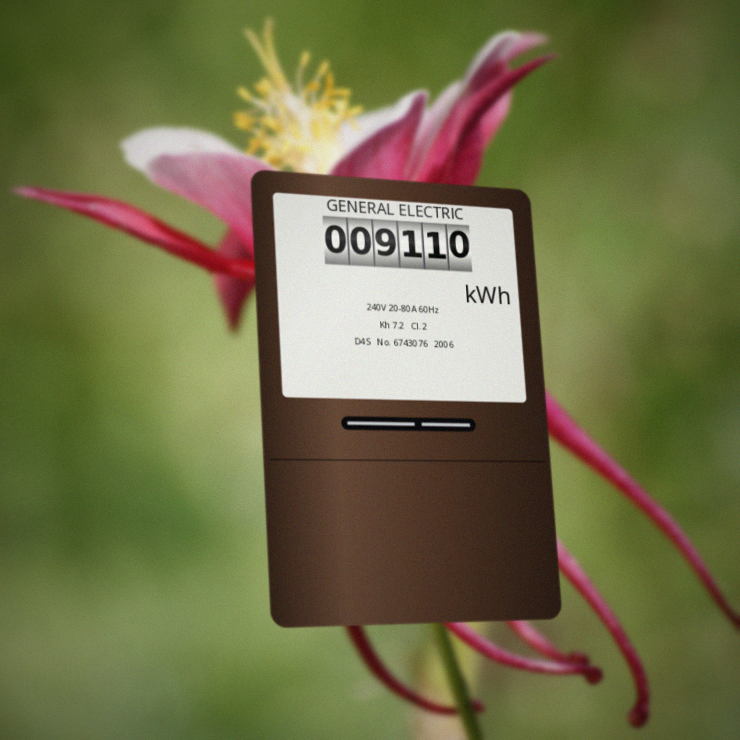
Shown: 9110 kWh
